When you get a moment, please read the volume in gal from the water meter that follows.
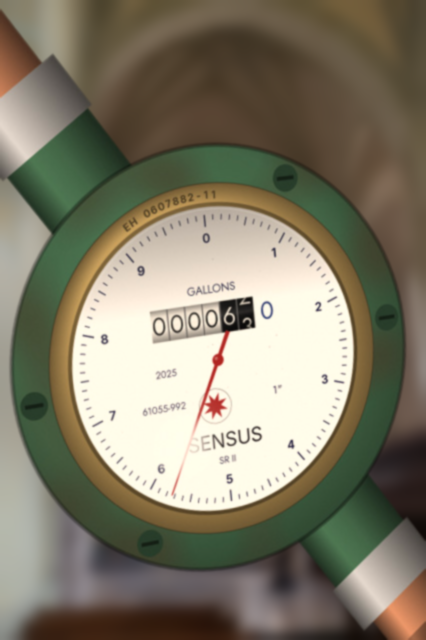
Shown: 625.7 gal
